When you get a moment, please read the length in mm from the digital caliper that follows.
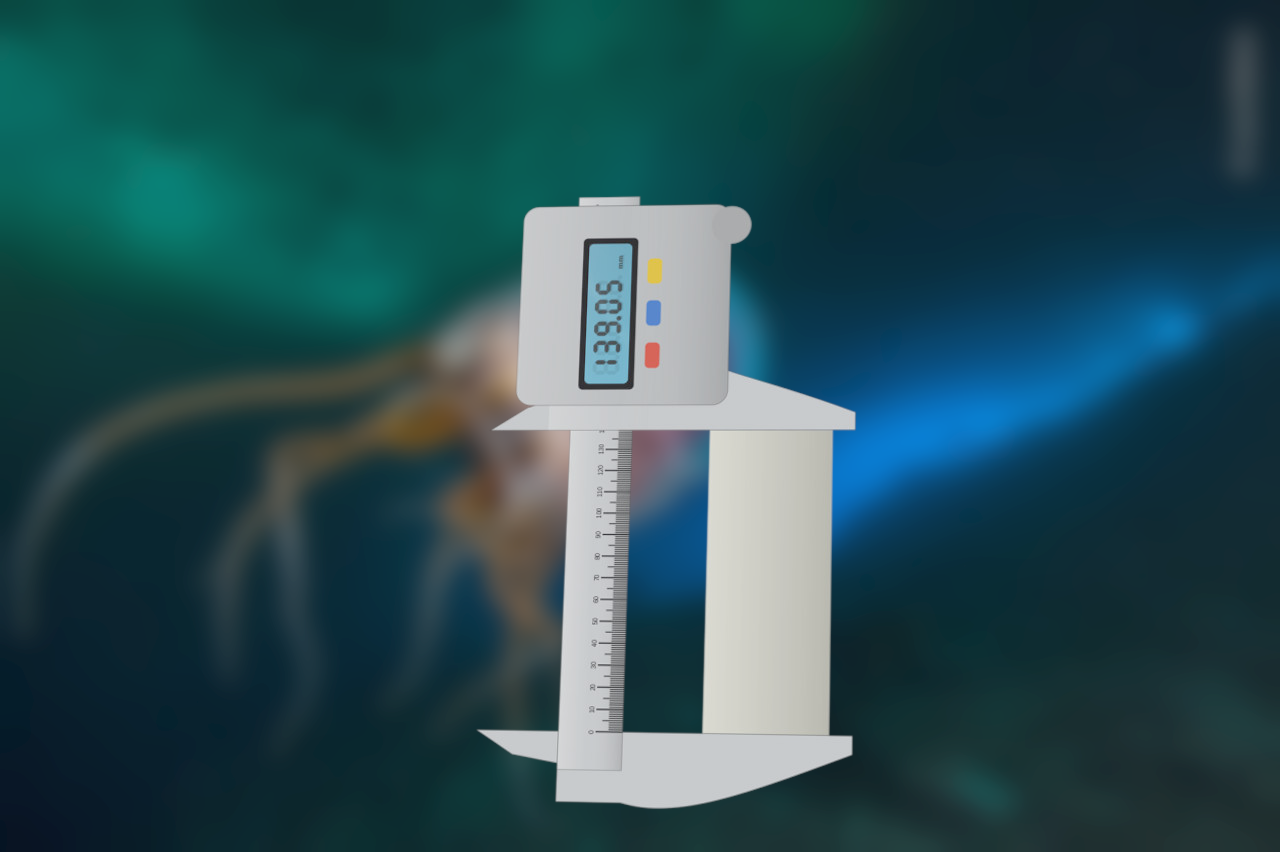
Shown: 139.05 mm
